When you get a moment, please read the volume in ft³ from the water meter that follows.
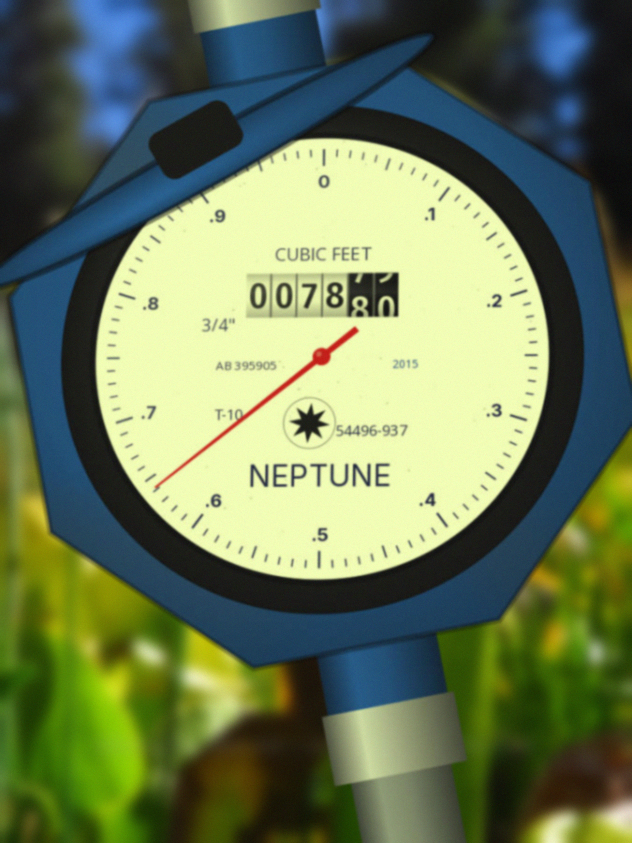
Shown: 7879.64 ft³
